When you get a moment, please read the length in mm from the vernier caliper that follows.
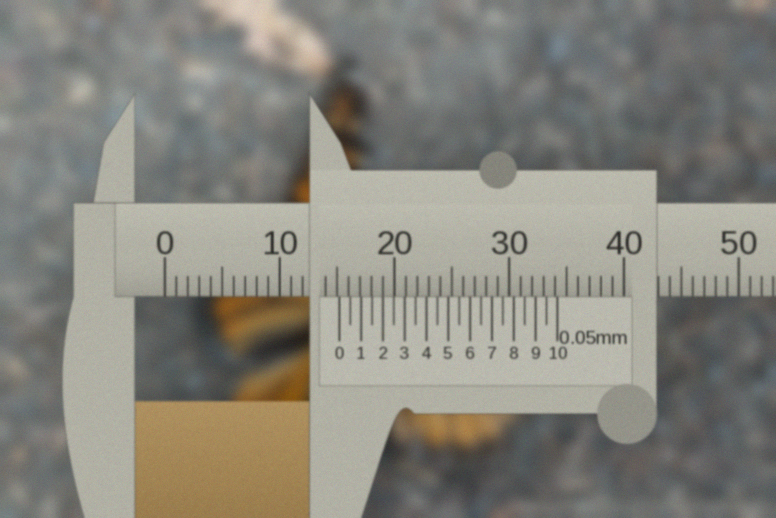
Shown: 15.2 mm
